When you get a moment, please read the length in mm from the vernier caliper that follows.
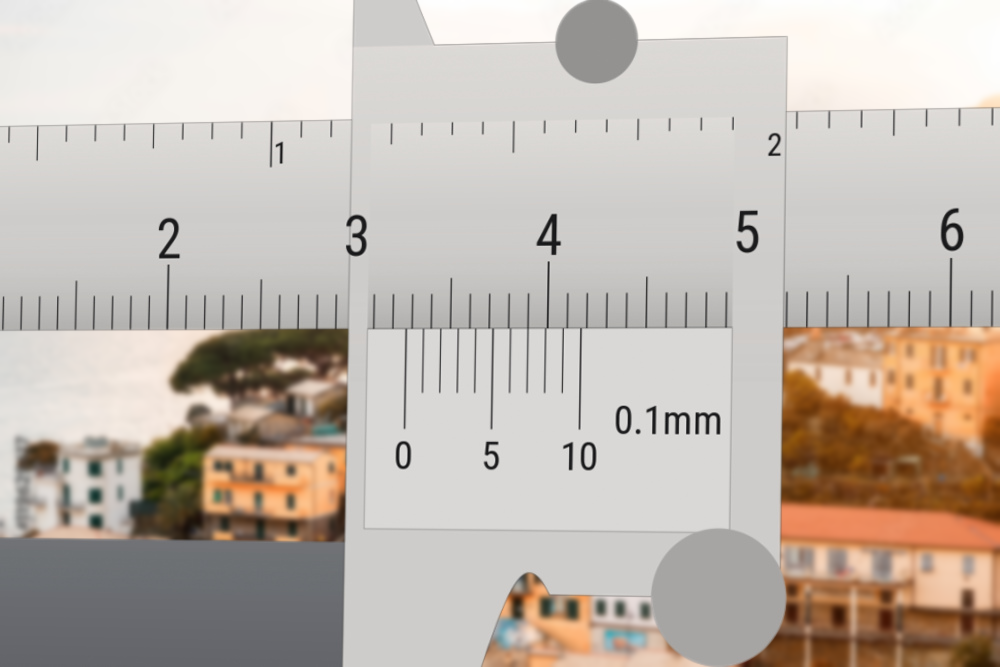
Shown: 32.7 mm
